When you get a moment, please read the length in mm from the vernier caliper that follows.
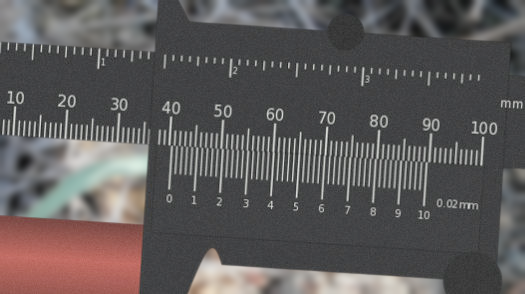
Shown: 40.5 mm
